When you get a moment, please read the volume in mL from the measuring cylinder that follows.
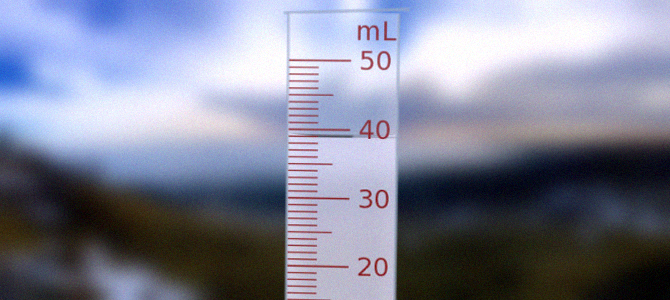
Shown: 39 mL
